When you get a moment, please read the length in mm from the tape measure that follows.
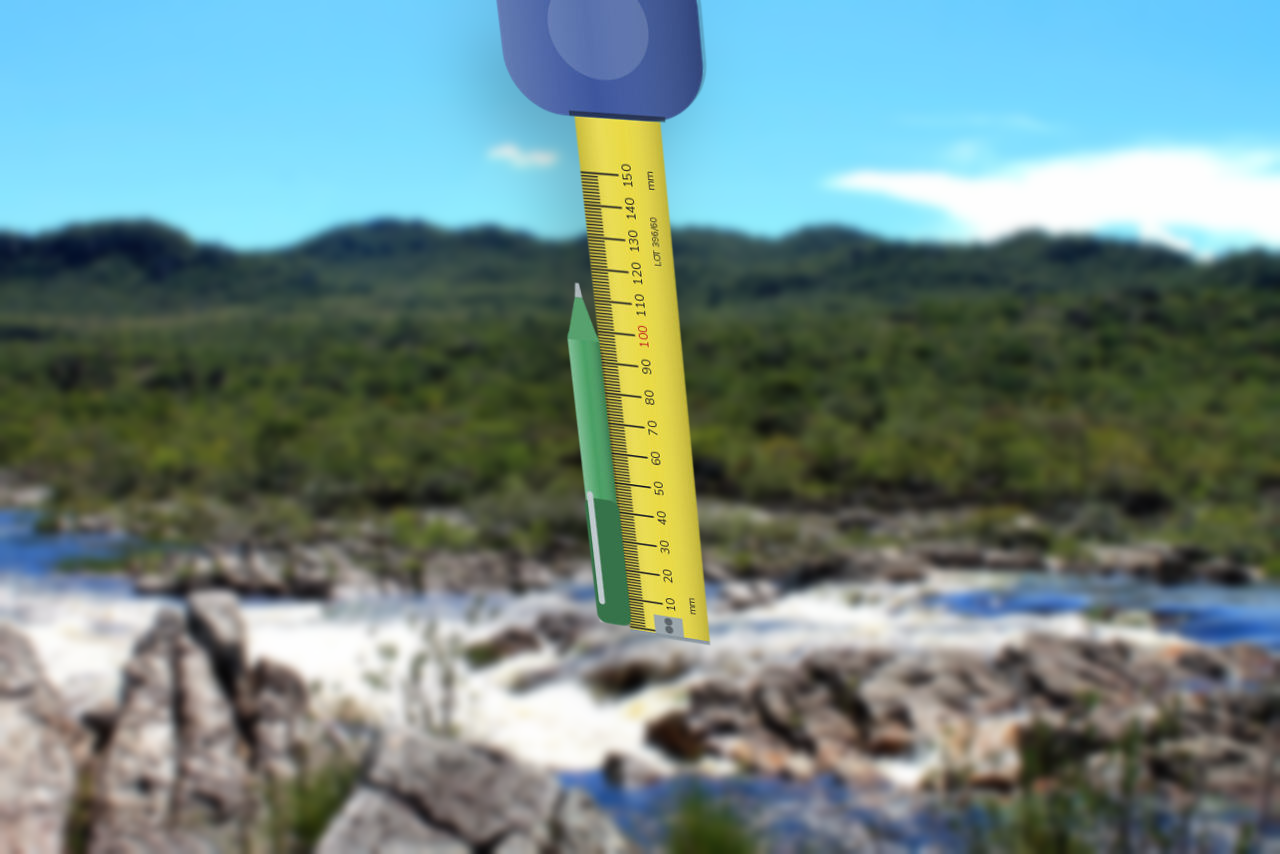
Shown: 115 mm
